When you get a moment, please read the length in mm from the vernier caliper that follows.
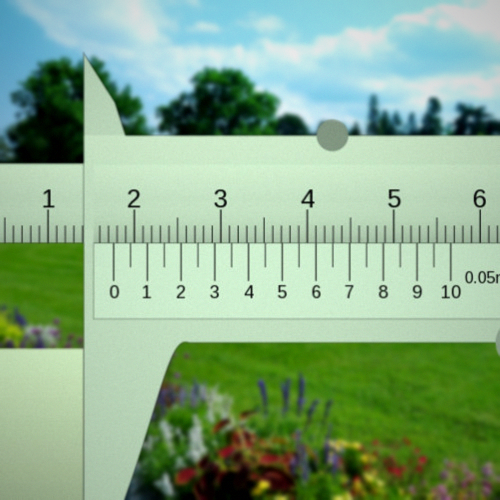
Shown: 17.6 mm
